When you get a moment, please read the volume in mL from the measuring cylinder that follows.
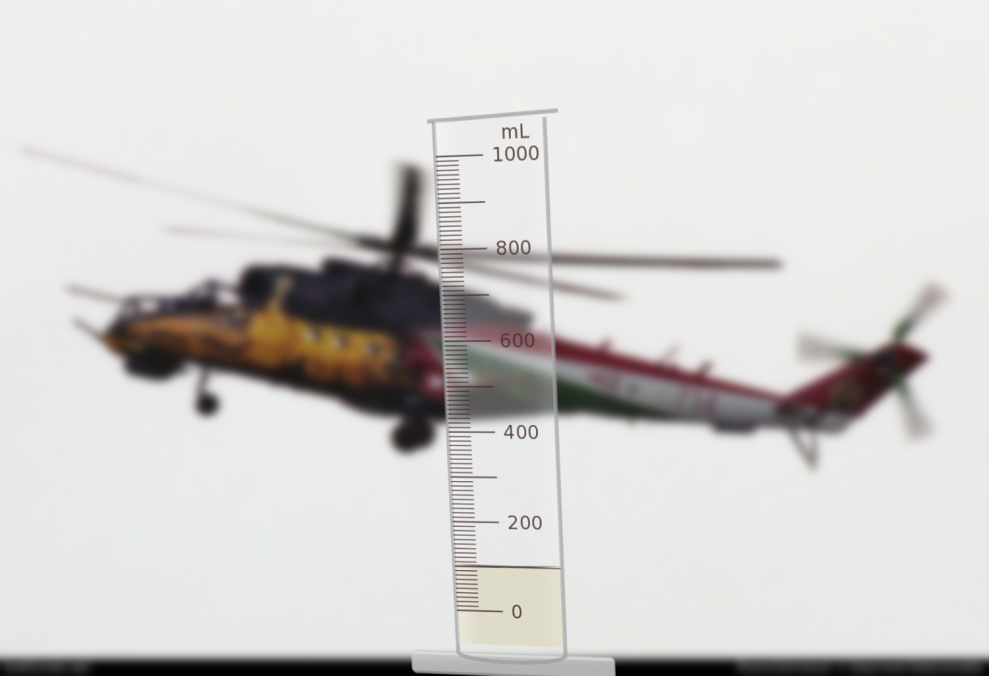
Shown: 100 mL
